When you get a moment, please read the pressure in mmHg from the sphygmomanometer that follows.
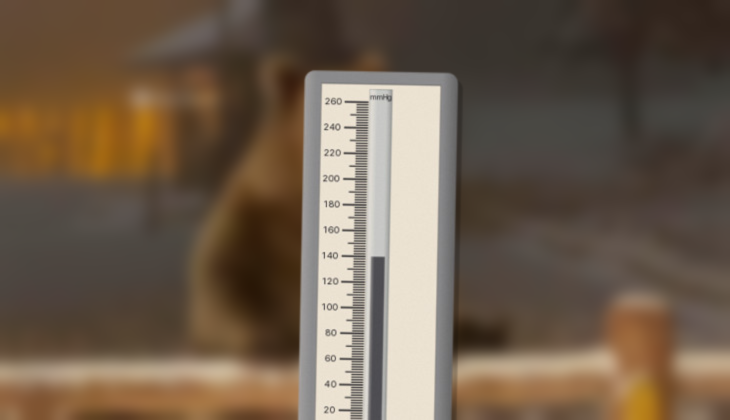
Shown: 140 mmHg
